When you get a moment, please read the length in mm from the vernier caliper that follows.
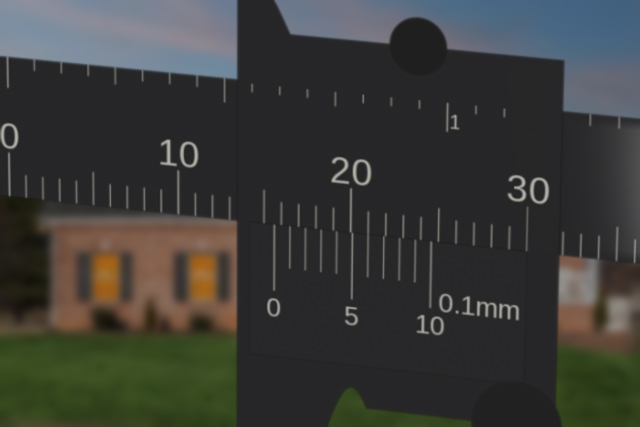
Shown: 15.6 mm
